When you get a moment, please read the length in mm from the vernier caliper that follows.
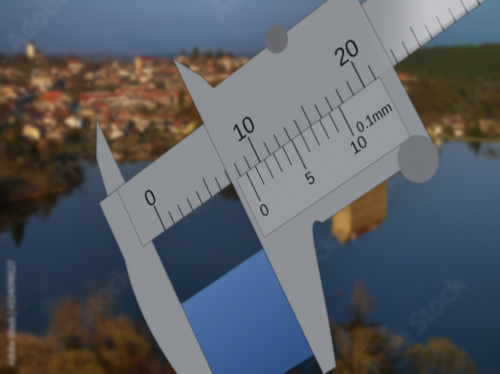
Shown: 8.6 mm
